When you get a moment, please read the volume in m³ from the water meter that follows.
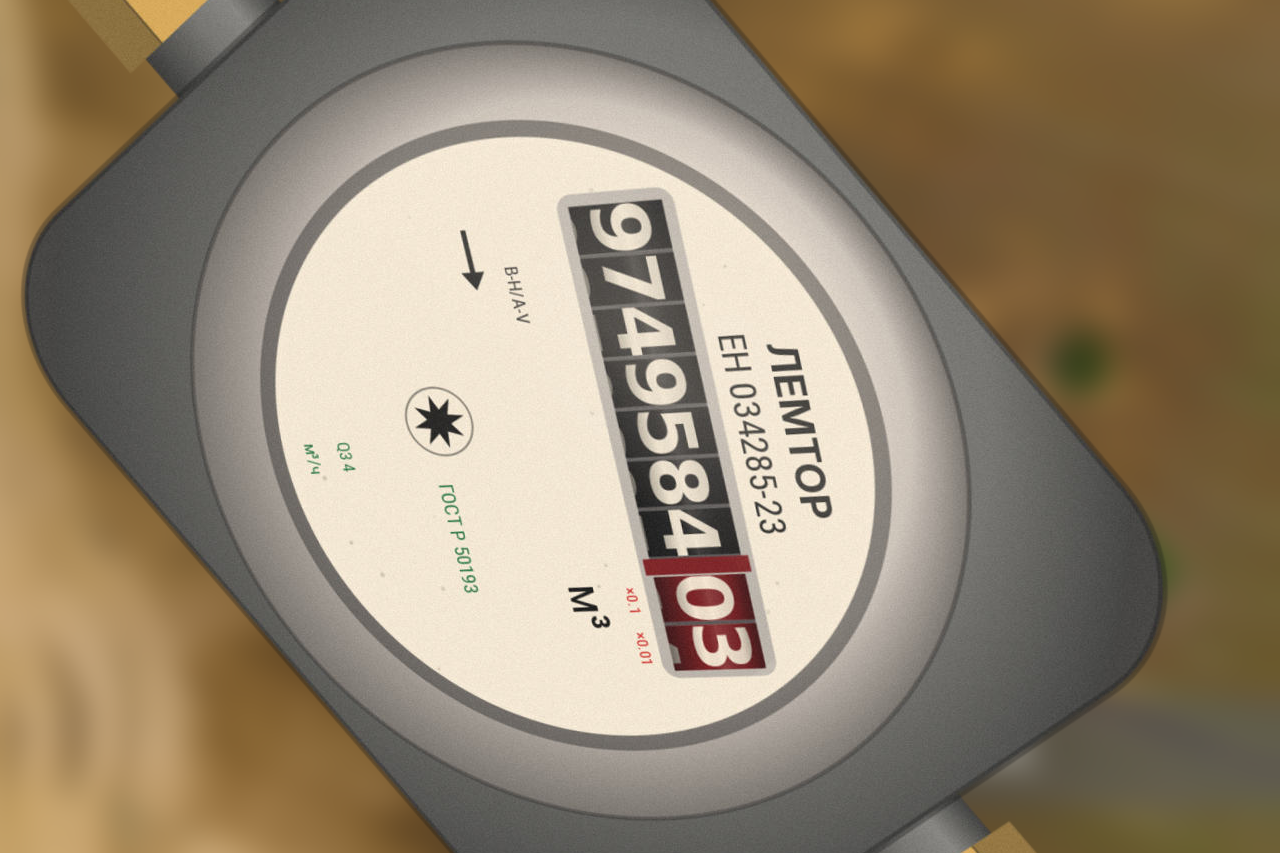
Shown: 9749584.03 m³
